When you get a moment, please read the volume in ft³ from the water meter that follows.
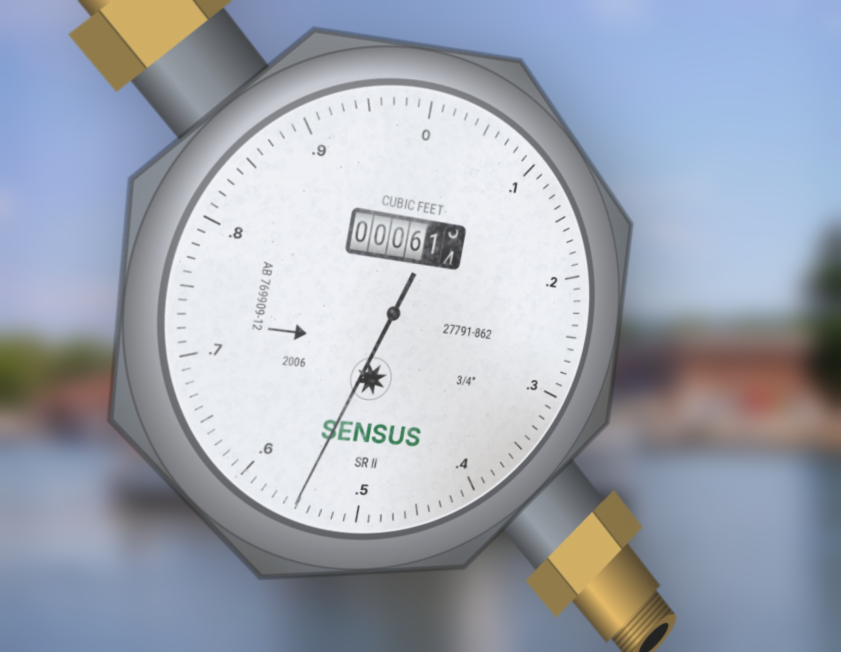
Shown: 613.55 ft³
